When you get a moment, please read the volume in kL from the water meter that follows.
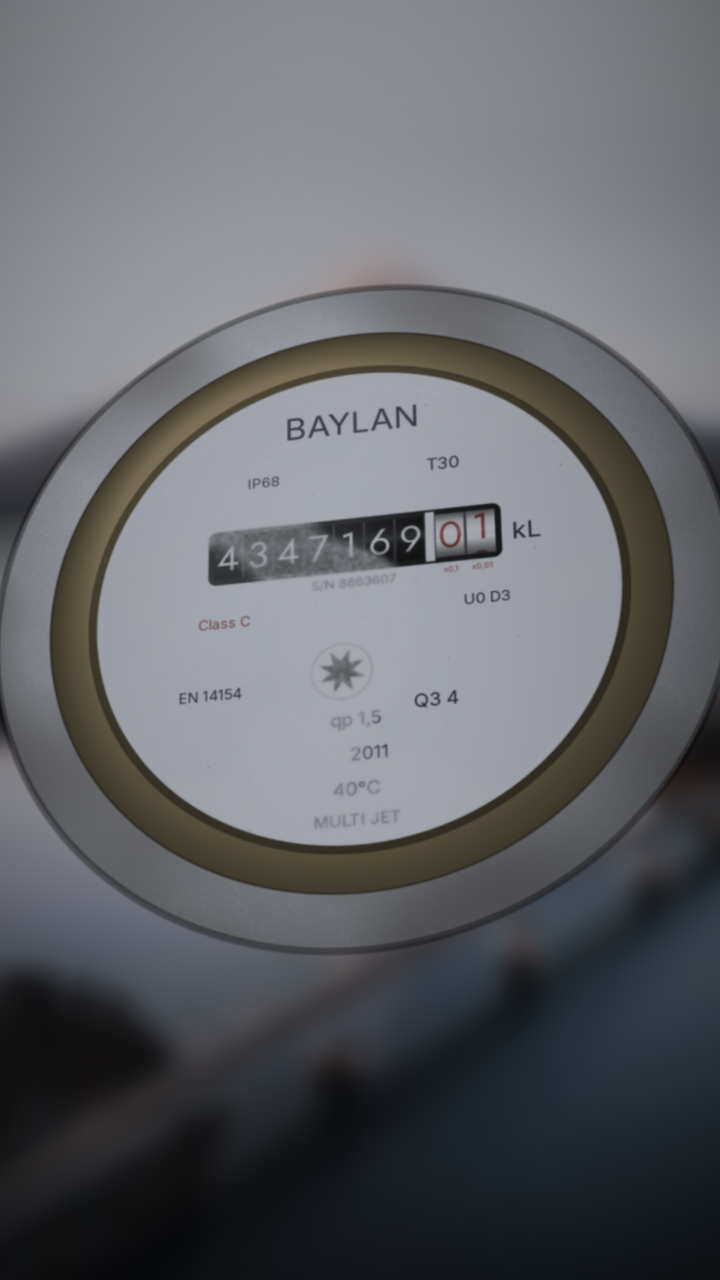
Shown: 4347169.01 kL
